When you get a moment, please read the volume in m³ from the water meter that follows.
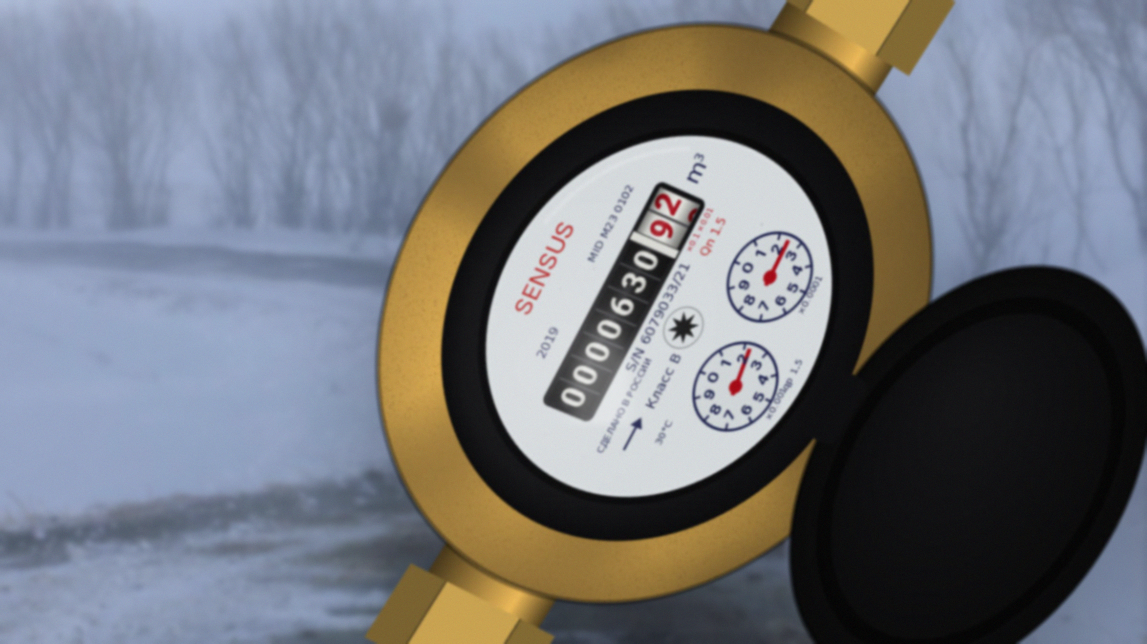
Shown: 630.9222 m³
